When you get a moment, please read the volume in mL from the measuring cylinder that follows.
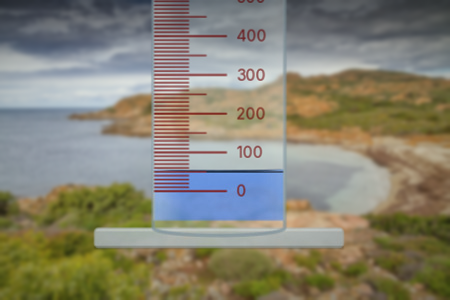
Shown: 50 mL
